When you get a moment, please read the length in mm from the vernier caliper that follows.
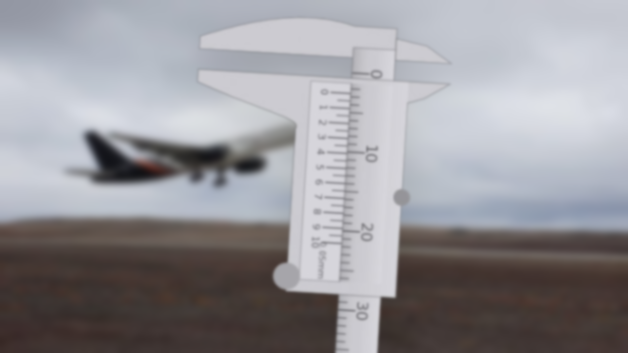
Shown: 2.6 mm
